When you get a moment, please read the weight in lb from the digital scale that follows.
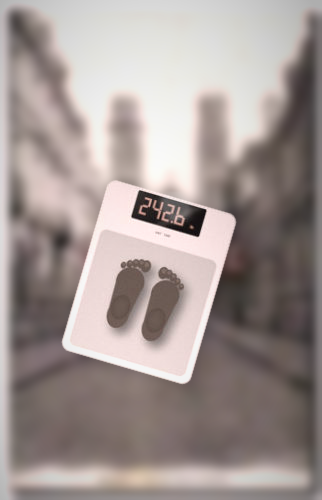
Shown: 242.6 lb
